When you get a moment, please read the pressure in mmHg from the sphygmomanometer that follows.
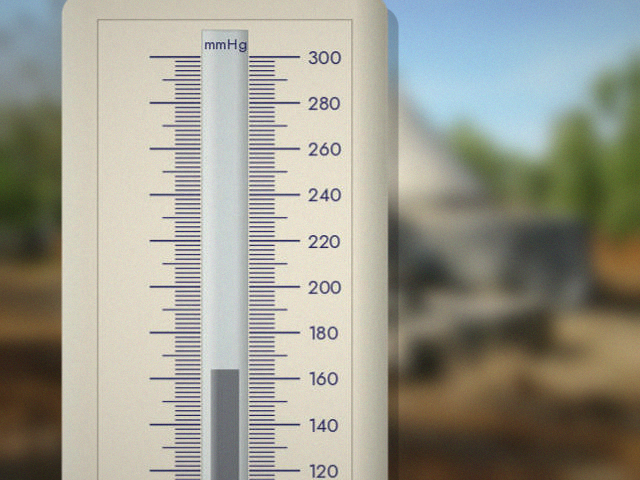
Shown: 164 mmHg
